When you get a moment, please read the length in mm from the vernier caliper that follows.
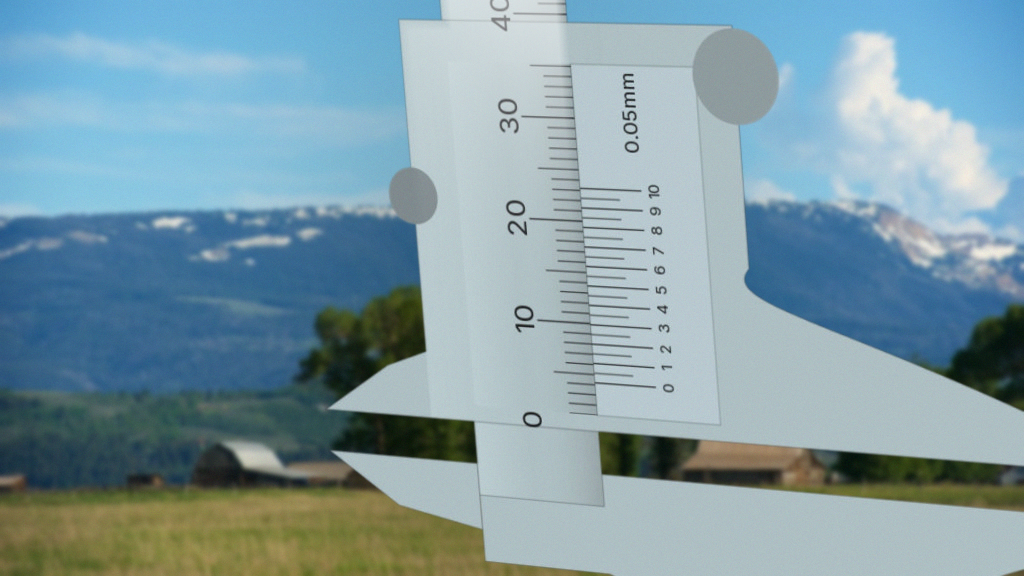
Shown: 4.2 mm
